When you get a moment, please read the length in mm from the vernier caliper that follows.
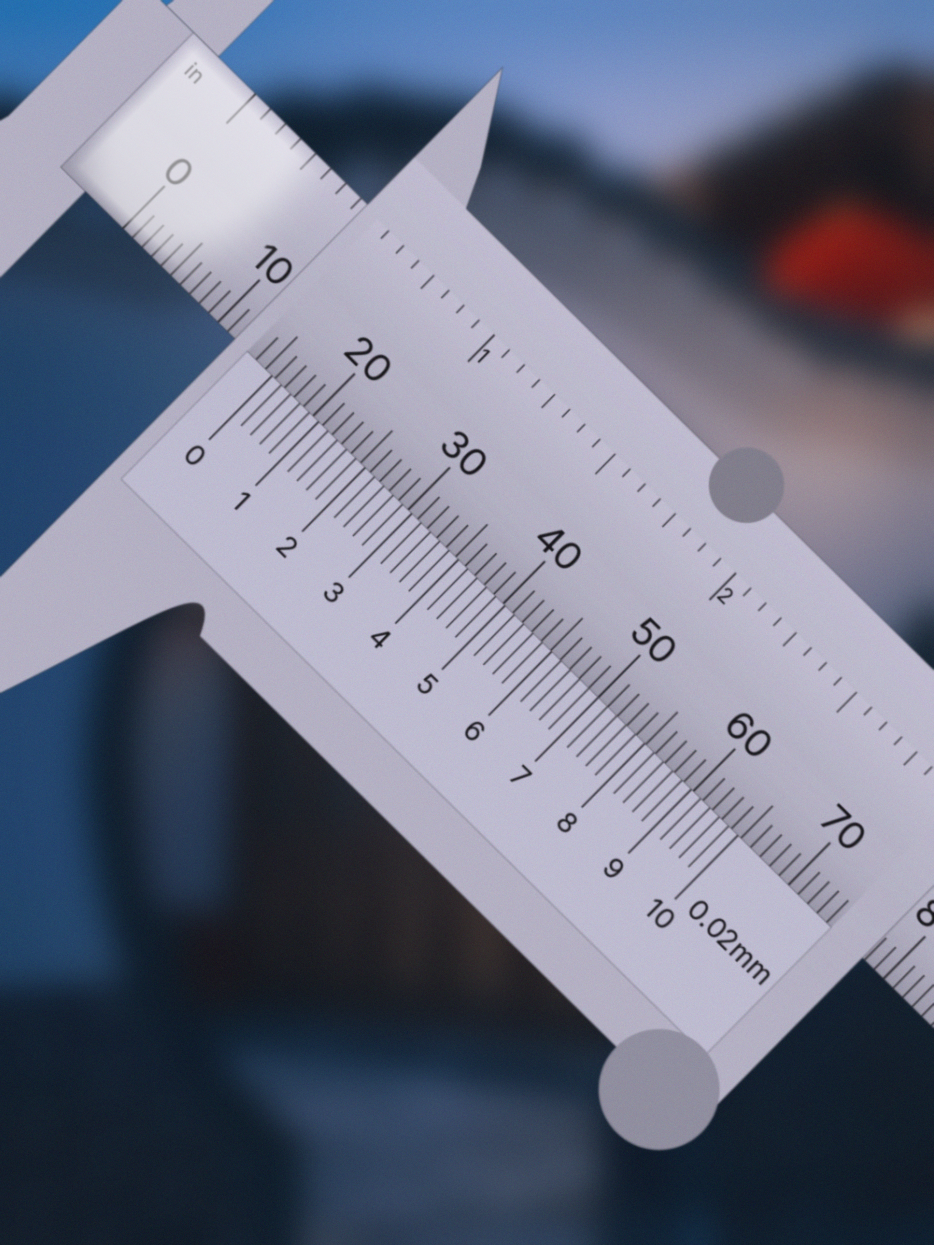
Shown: 15.7 mm
